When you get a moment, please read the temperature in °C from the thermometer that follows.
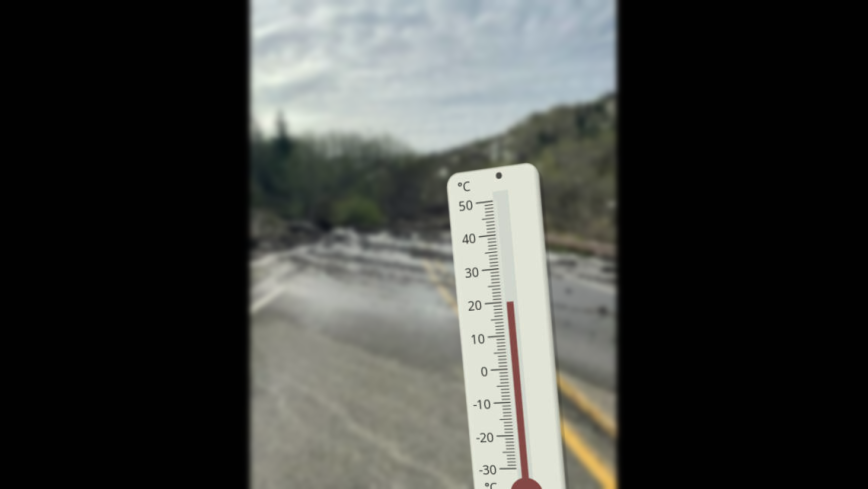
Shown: 20 °C
